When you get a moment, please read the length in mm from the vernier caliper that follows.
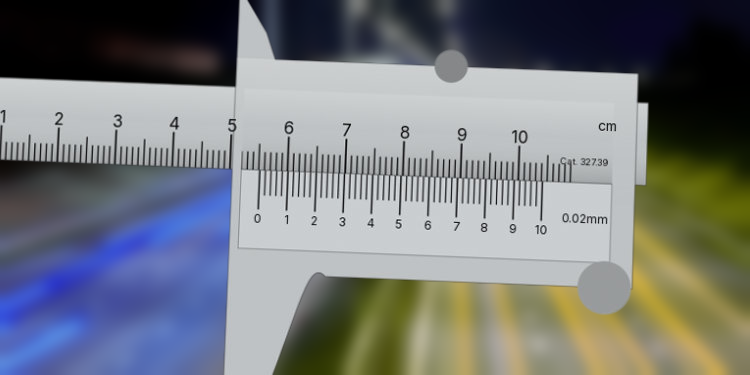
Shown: 55.2 mm
